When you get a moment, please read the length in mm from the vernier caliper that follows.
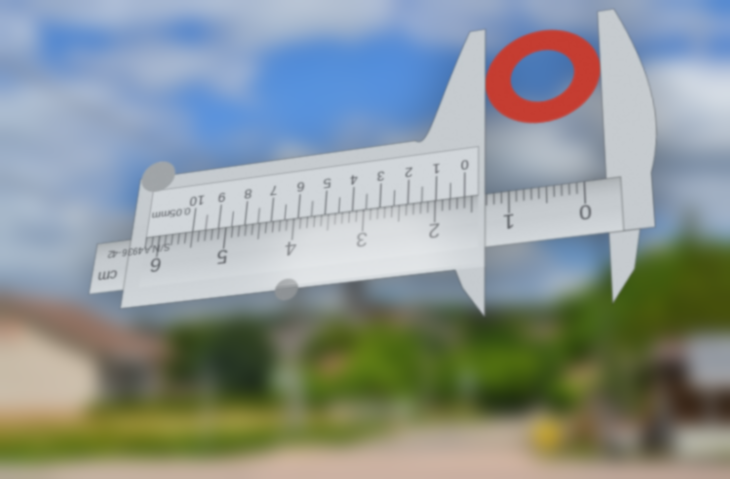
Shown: 16.0 mm
